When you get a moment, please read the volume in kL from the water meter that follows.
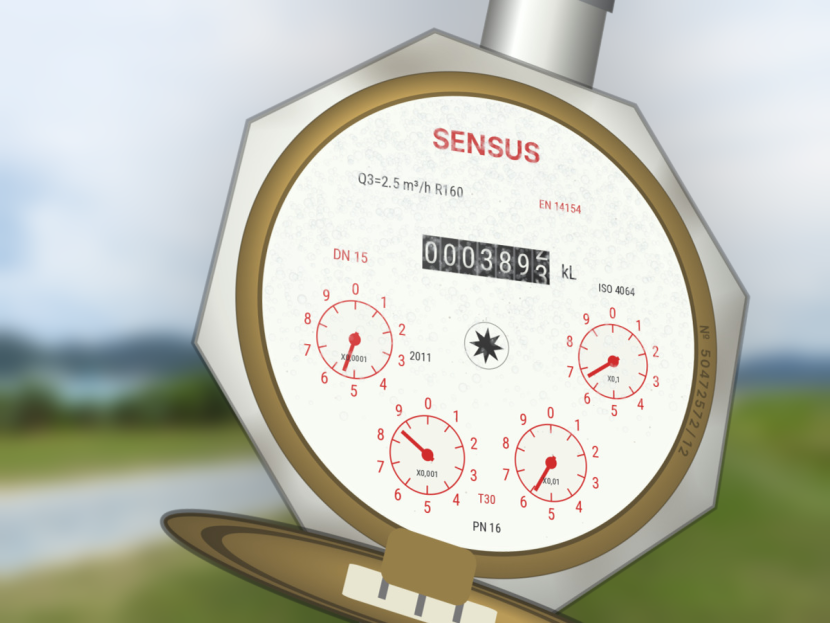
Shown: 3892.6585 kL
